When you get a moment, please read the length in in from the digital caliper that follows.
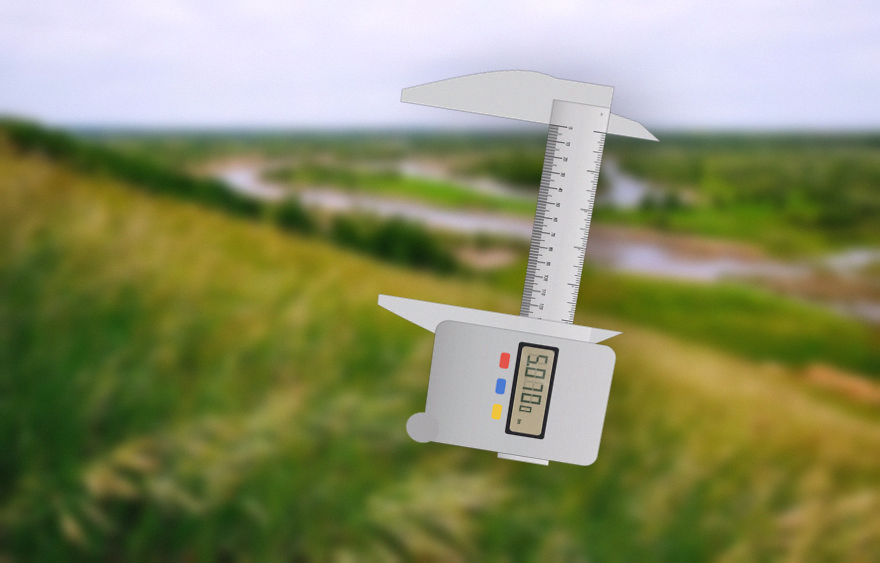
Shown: 5.0700 in
